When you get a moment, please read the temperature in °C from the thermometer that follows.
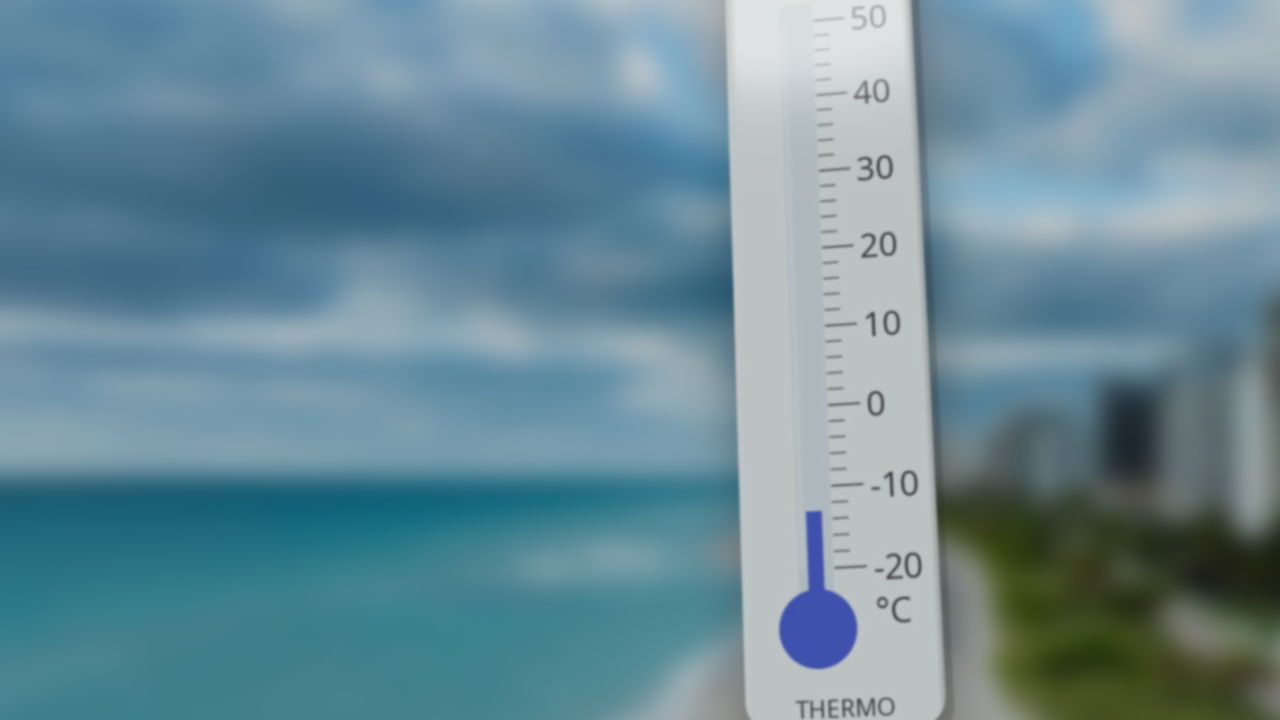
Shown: -13 °C
